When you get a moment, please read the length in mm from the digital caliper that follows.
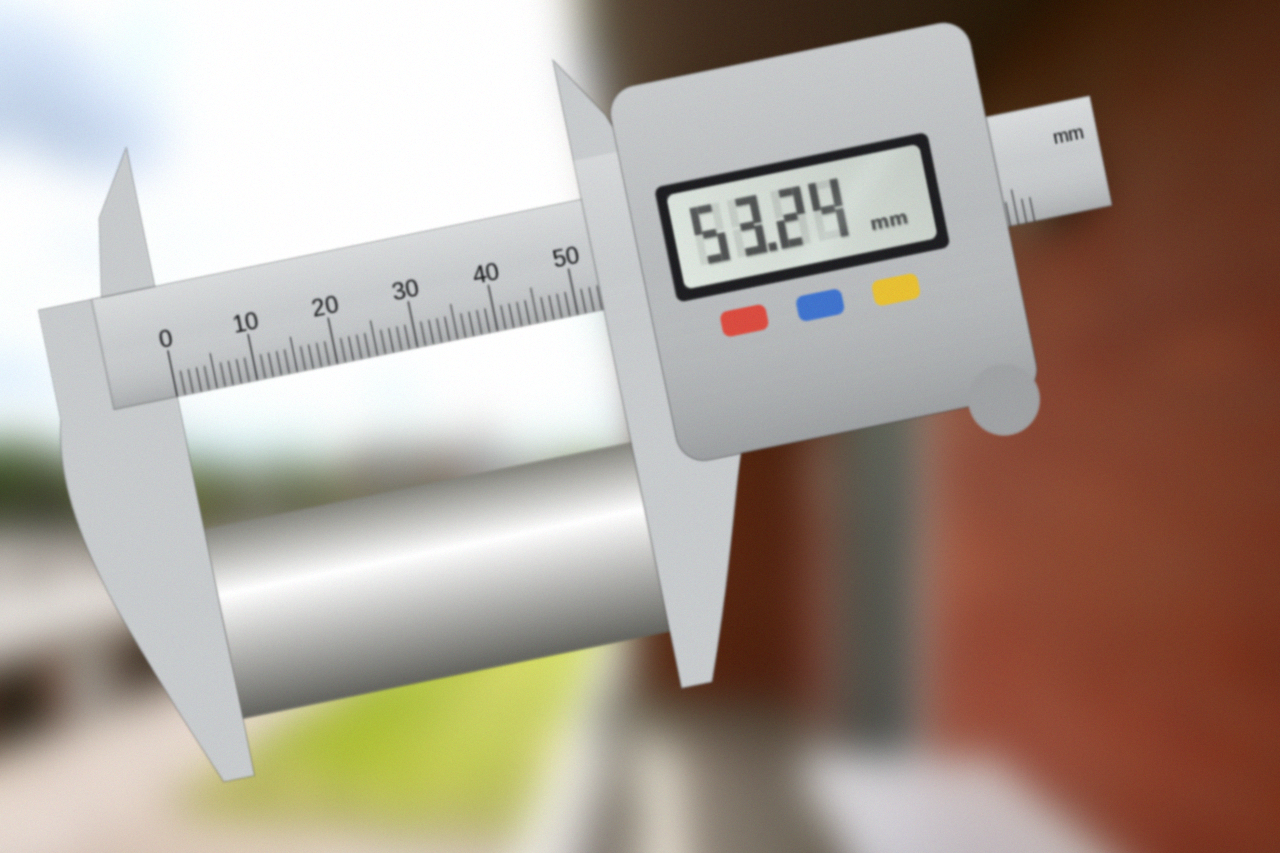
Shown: 53.24 mm
